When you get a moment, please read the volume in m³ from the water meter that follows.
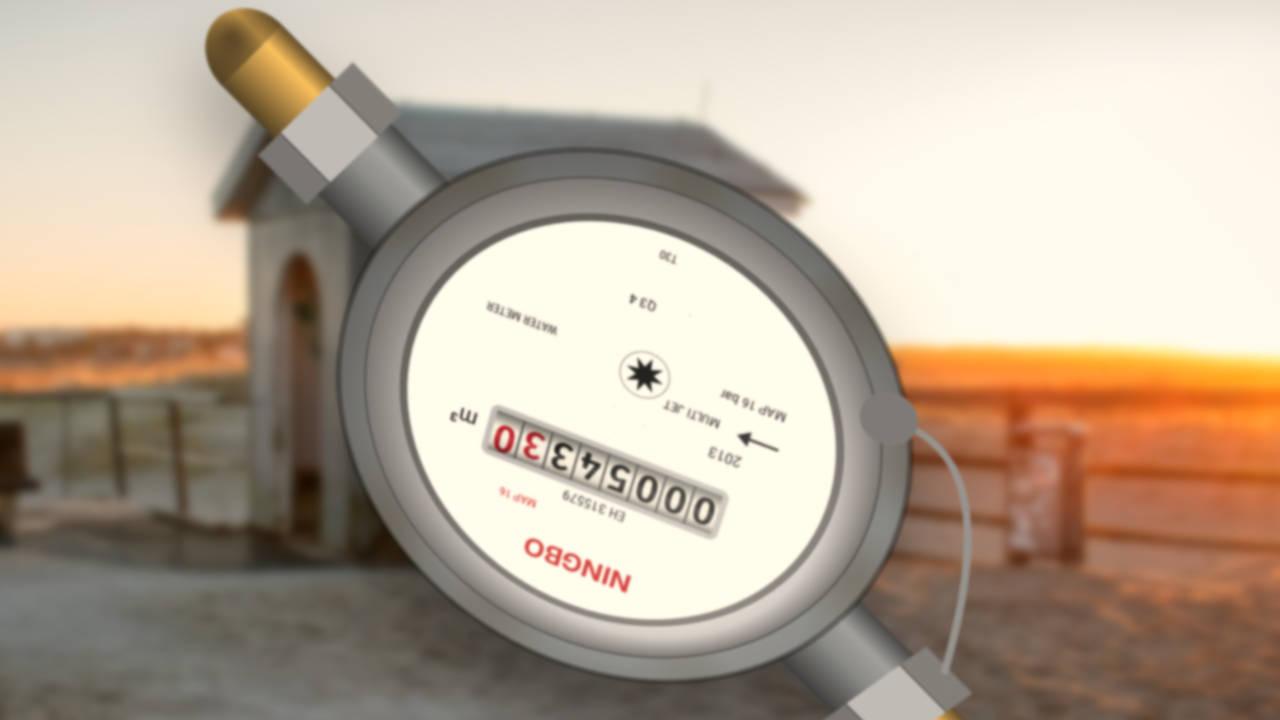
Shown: 543.30 m³
